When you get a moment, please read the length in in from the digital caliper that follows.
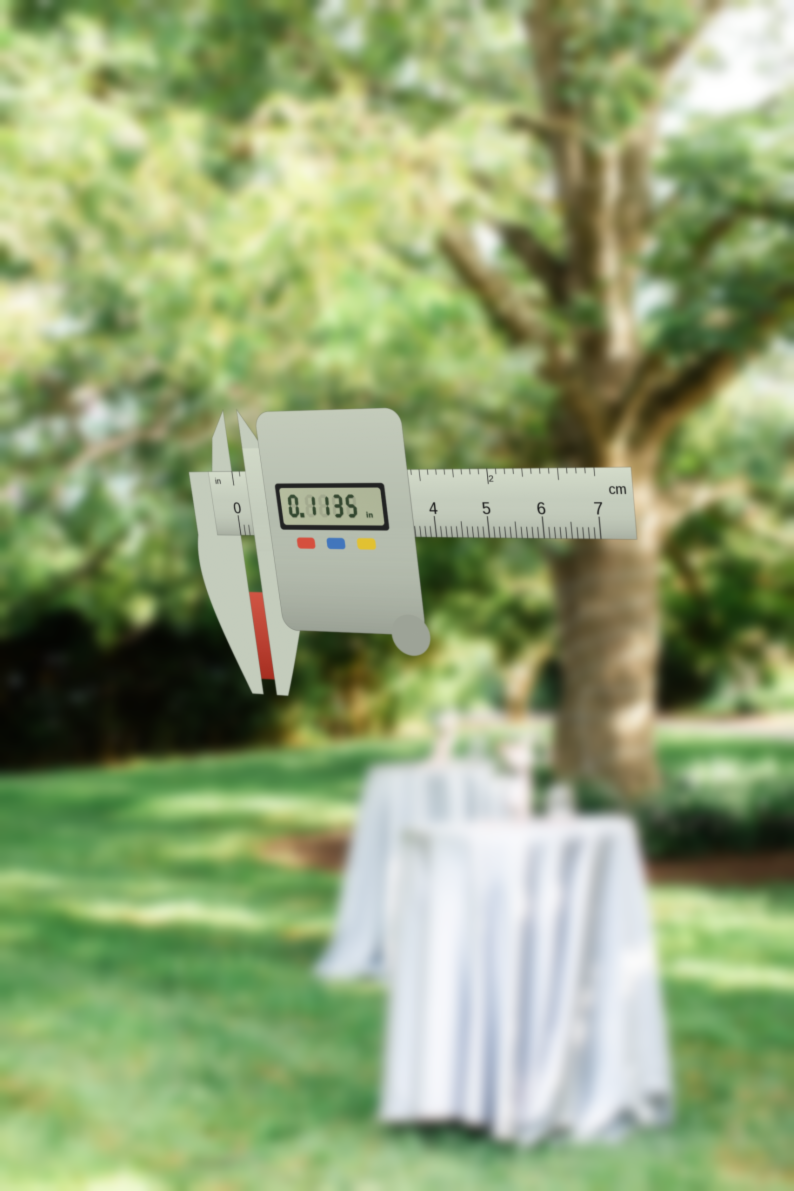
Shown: 0.1135 in
